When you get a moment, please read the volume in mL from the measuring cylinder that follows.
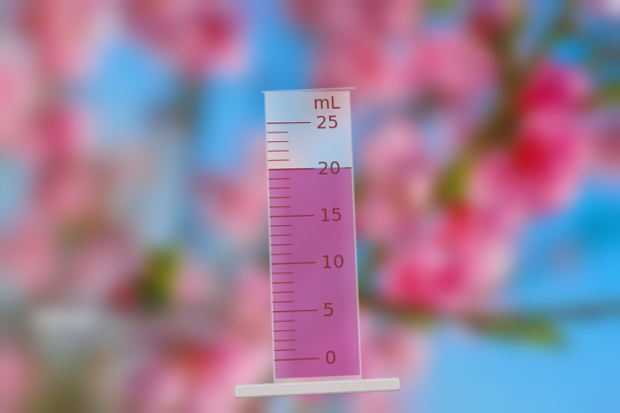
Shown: 20 mL
